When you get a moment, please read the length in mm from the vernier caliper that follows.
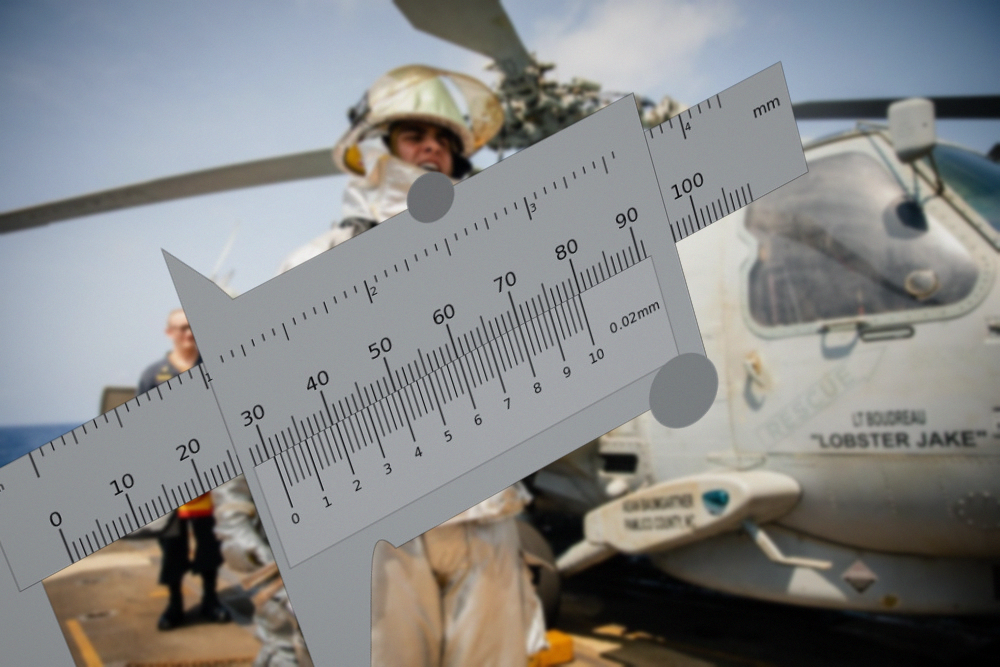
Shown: 30.8 mm
